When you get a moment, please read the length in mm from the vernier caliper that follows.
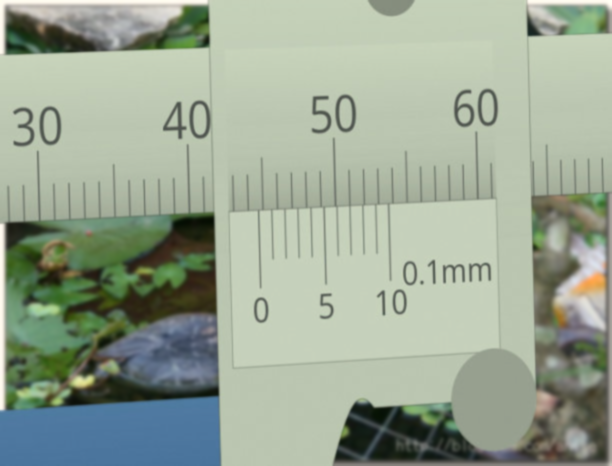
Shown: 44.7 mm
